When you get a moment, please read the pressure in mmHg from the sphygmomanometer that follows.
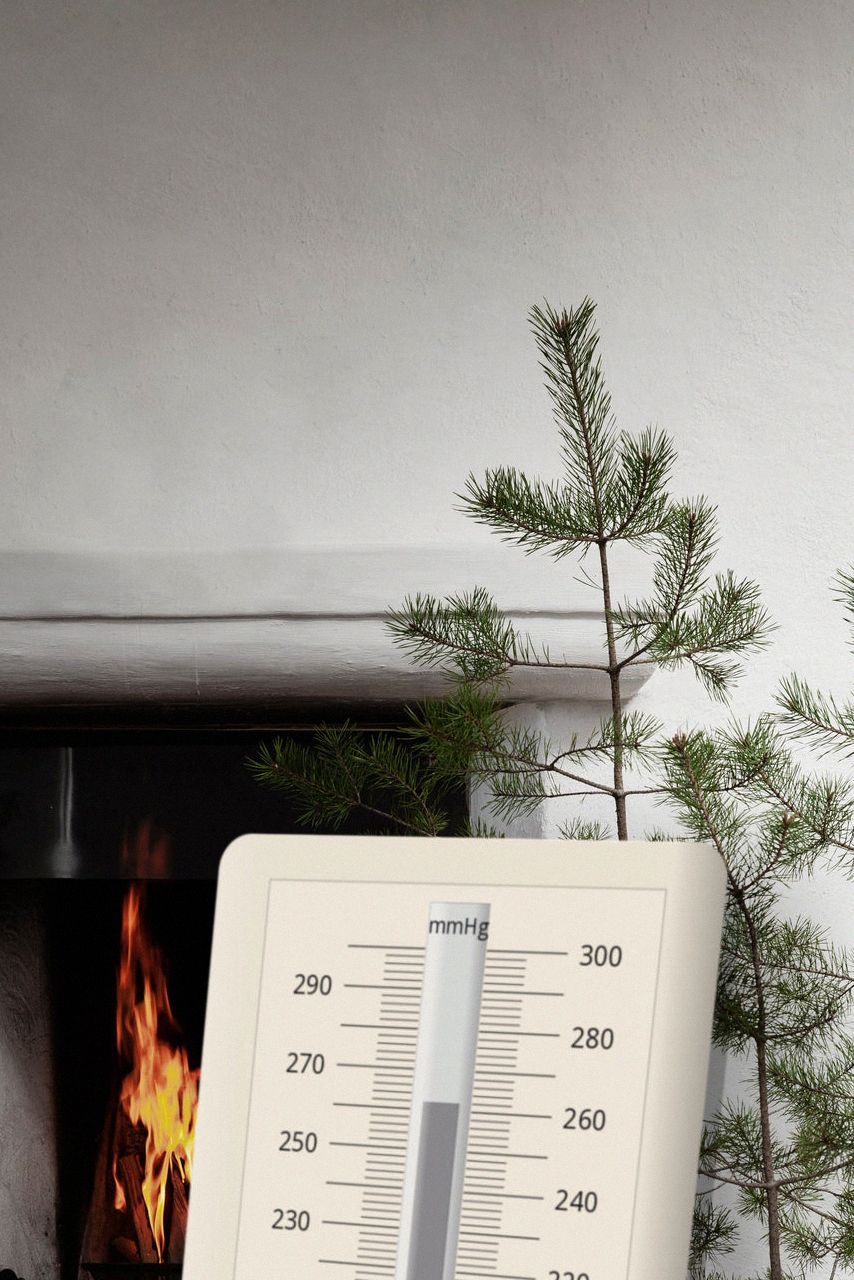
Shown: 262 mmHg
